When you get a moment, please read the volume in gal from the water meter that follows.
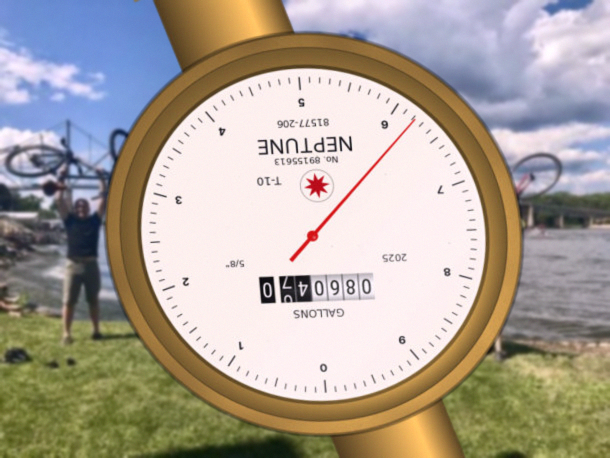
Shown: 860466.2 gal
